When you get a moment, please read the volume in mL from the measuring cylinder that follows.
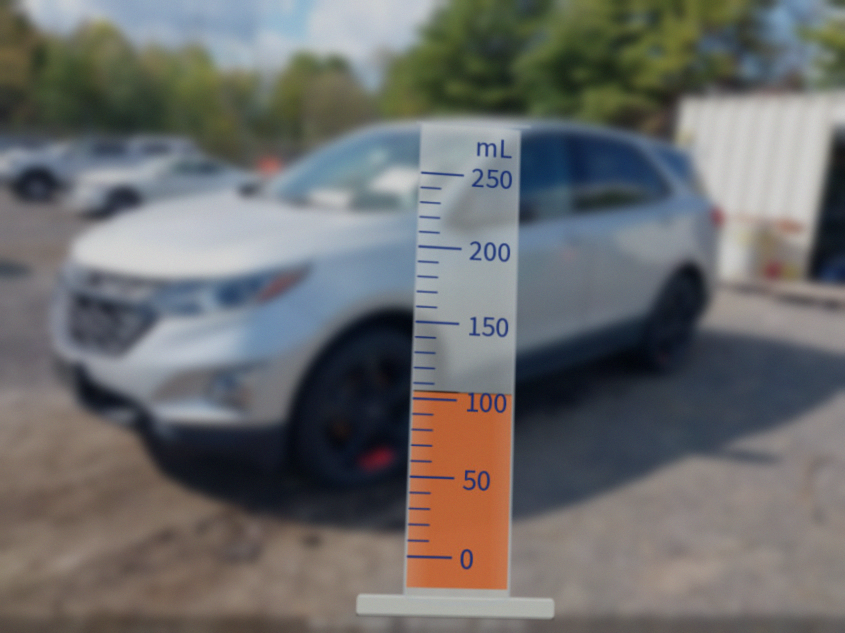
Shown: 105 mL
